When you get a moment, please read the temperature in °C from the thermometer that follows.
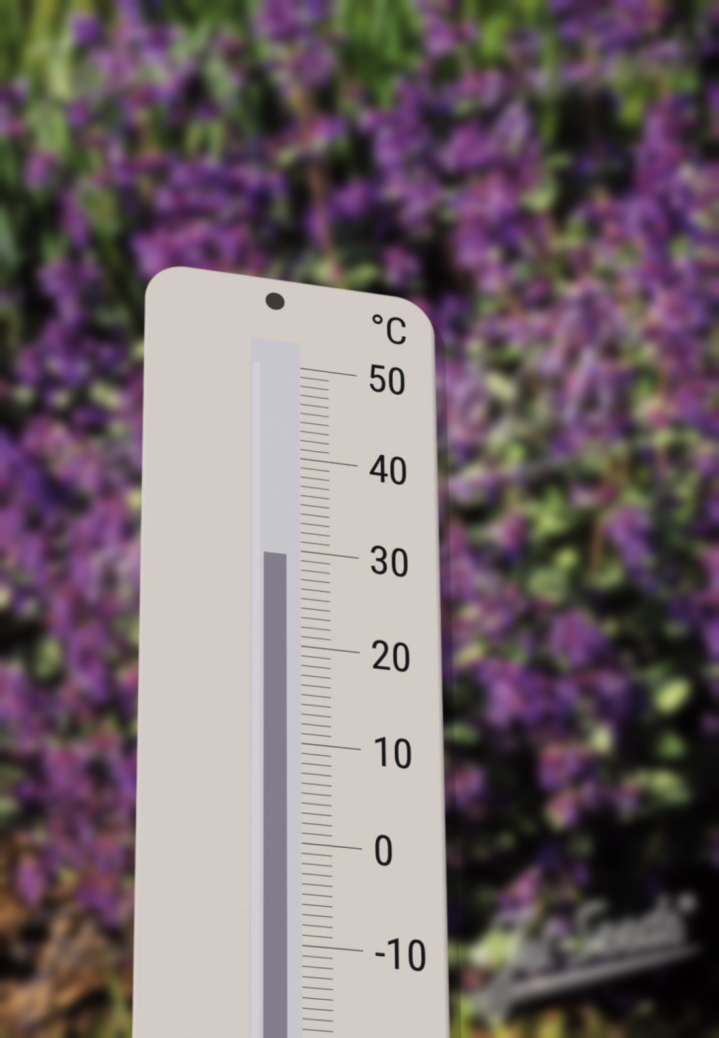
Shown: 29.5 °C
